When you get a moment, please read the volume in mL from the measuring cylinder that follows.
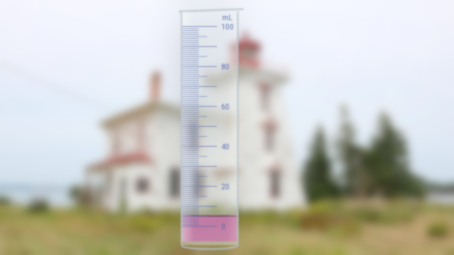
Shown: 5 mL
